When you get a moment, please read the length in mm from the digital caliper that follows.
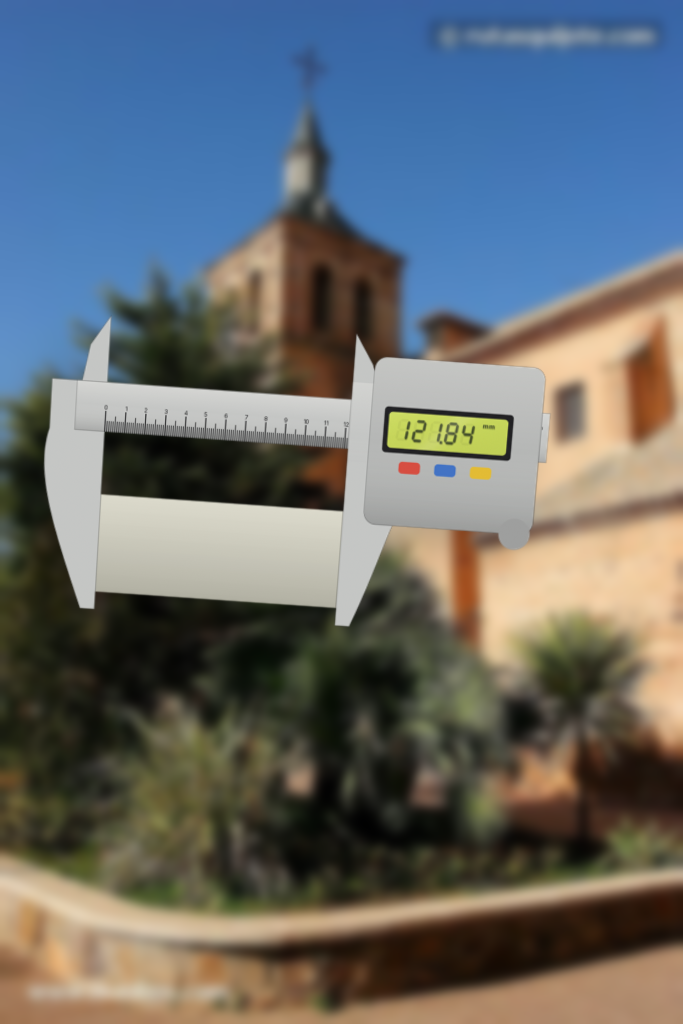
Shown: 121.84 mm
